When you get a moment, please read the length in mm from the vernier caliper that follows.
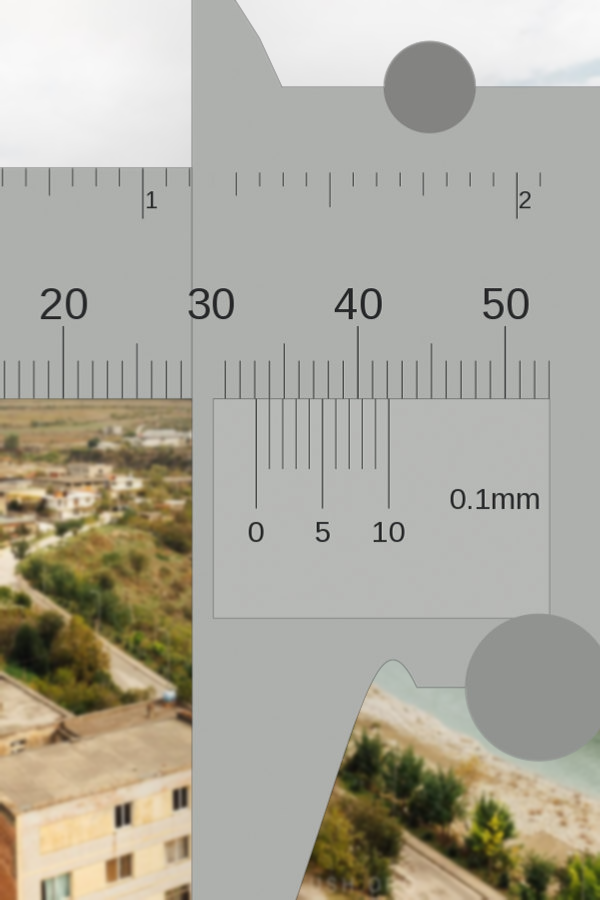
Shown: 33.1 mm
